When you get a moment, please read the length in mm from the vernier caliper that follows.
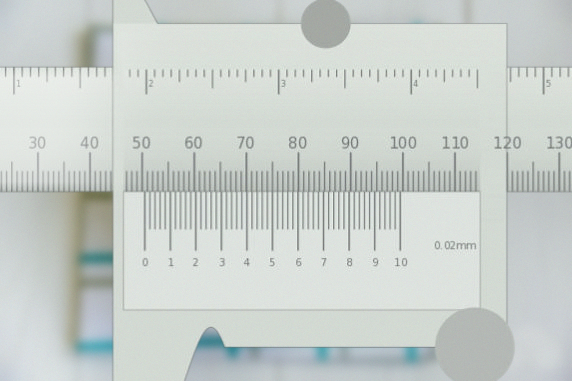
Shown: 50.5 mm
